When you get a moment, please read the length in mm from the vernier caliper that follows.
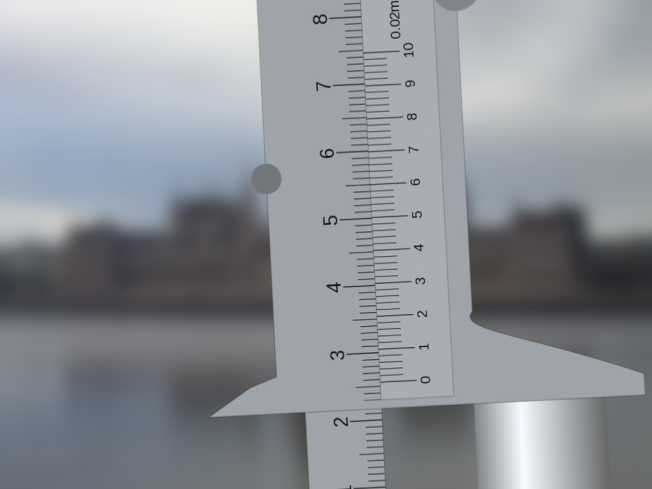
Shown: 25.6 mm
